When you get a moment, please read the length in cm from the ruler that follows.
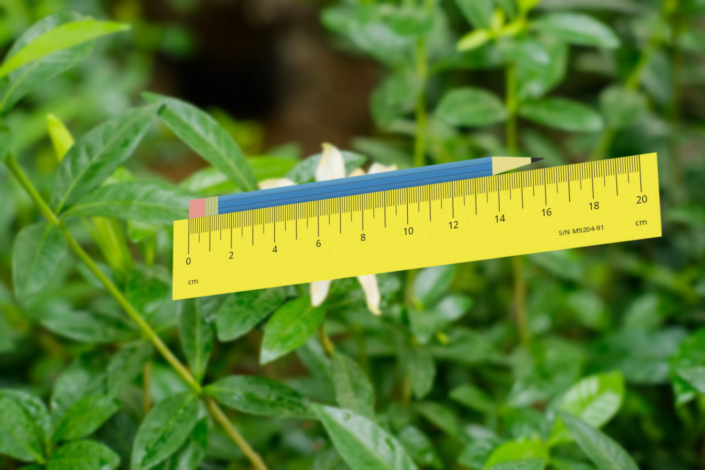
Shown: 16 cm
